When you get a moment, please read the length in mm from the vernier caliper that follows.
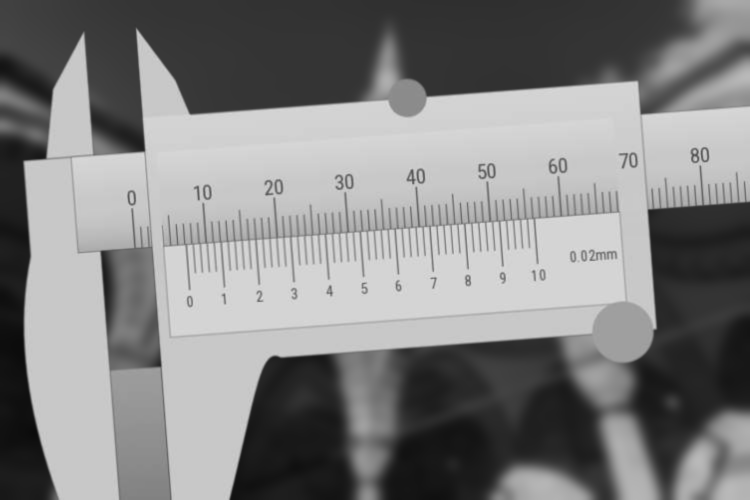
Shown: 7.2 mm
